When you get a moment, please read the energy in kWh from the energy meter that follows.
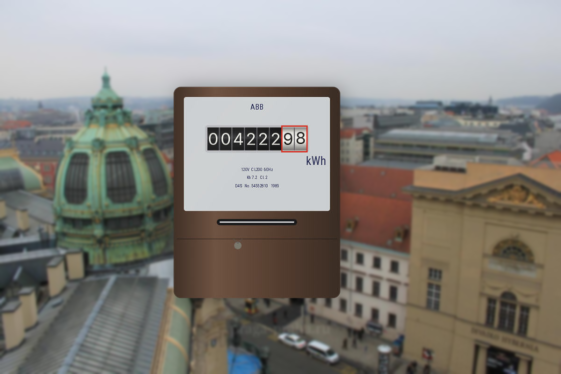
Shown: 4222.98 kWh
